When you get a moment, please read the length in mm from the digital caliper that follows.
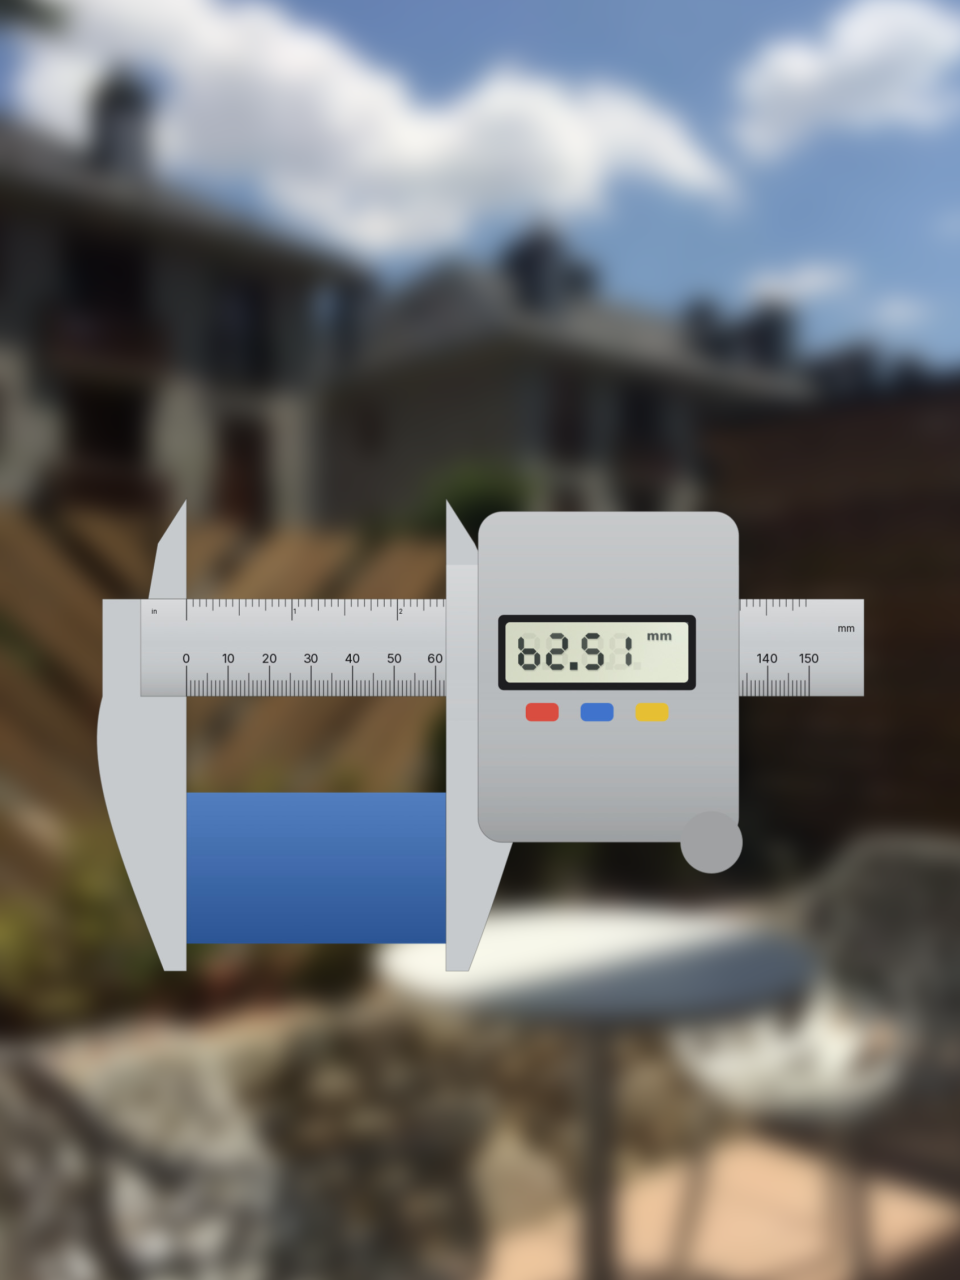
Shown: 62.51 mm
